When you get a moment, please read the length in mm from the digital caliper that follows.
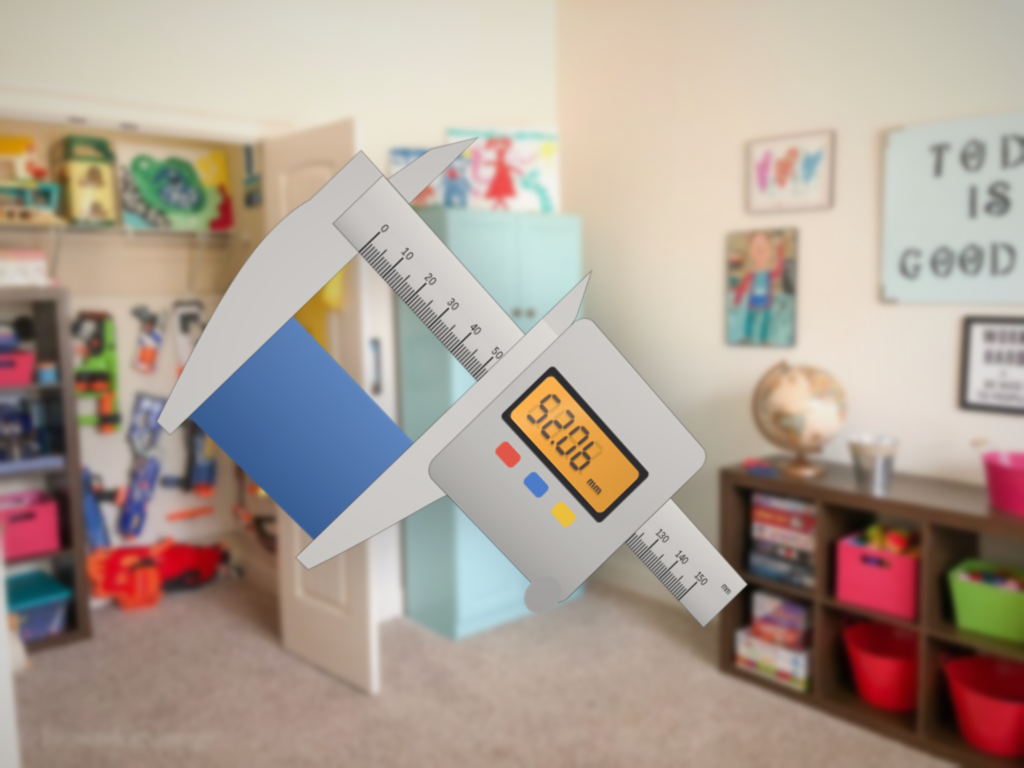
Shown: 52.06 mm
